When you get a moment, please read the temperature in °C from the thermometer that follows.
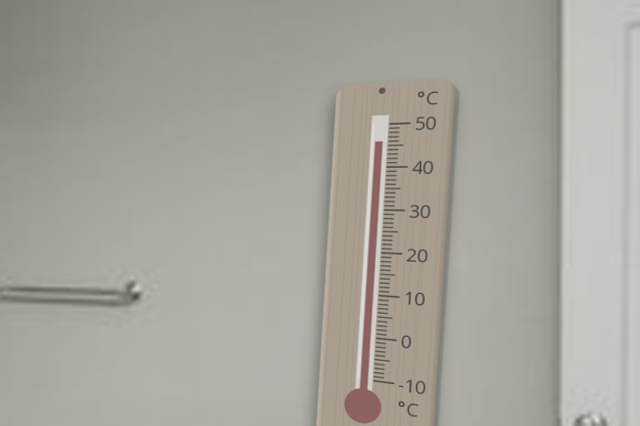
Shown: 46 °C
